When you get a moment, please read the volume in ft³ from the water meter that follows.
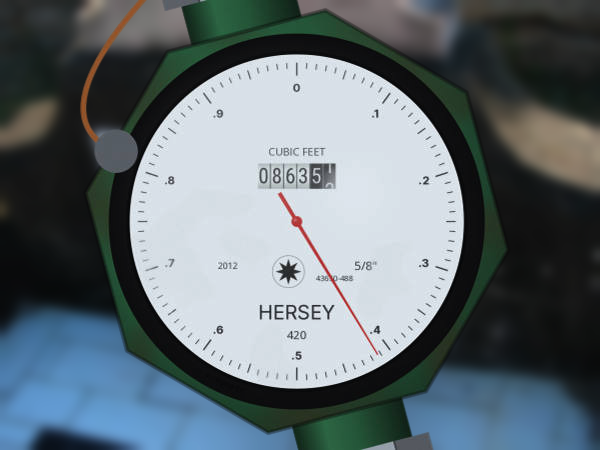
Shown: 86351.41 ft³
